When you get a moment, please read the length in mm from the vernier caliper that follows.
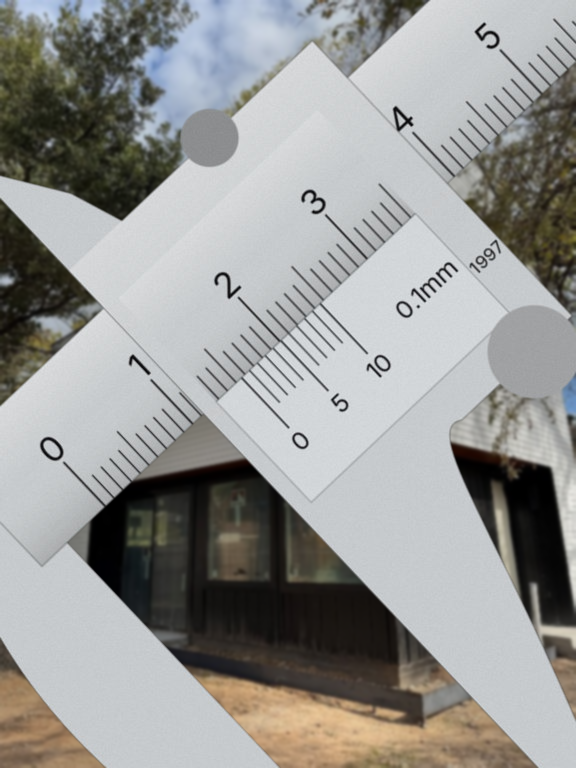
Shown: 15.6 mm
